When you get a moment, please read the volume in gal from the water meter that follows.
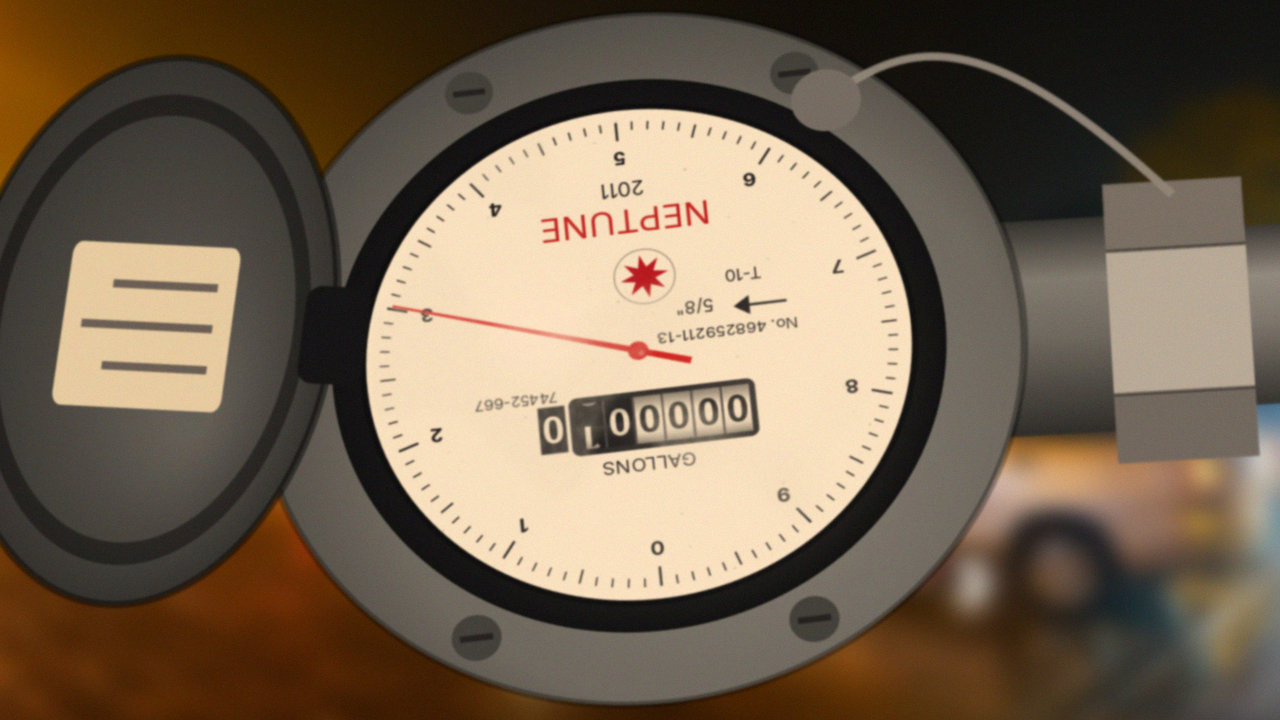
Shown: 13.0 gal
